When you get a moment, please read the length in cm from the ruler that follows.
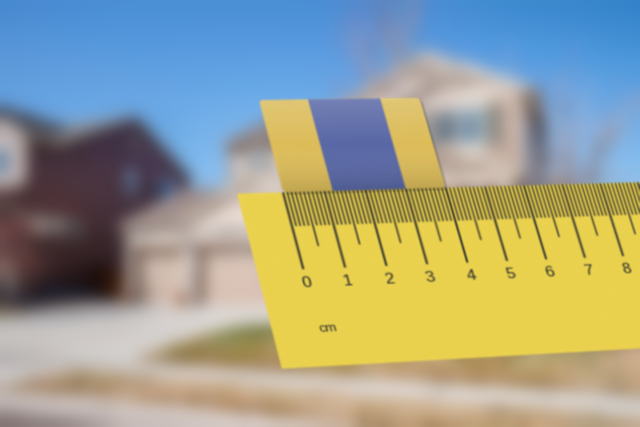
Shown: 4 cm
